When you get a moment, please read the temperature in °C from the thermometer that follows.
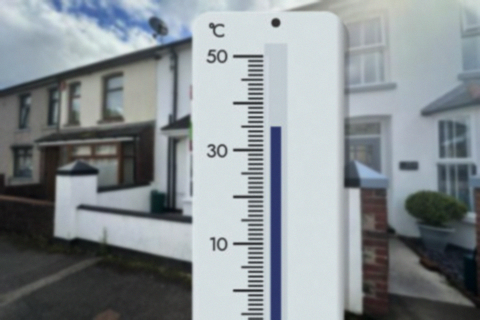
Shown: 35 °C
